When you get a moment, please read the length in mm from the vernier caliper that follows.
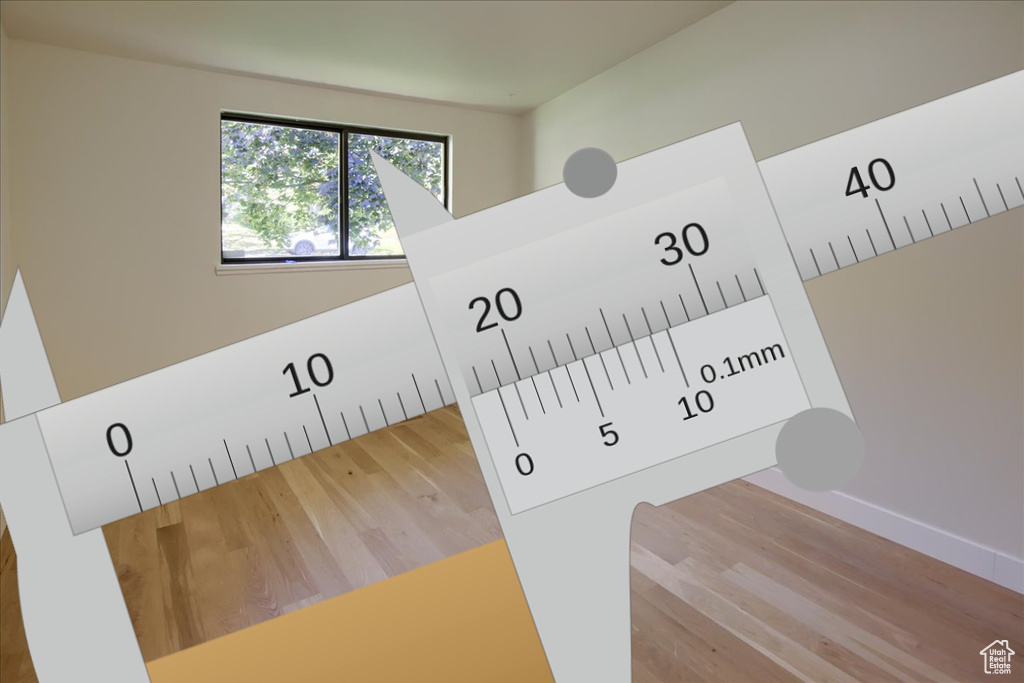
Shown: 18.8 mm
